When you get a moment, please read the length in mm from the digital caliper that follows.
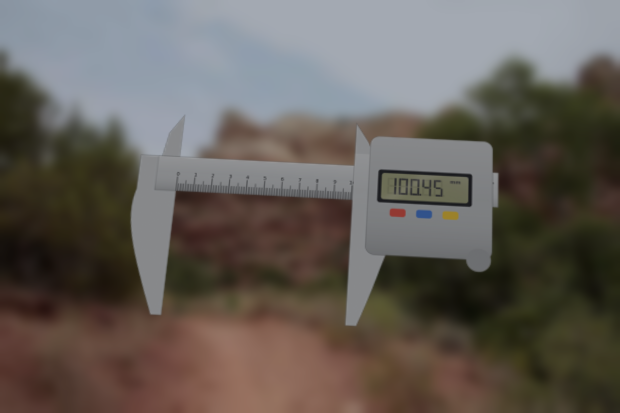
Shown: 100.45 mm
